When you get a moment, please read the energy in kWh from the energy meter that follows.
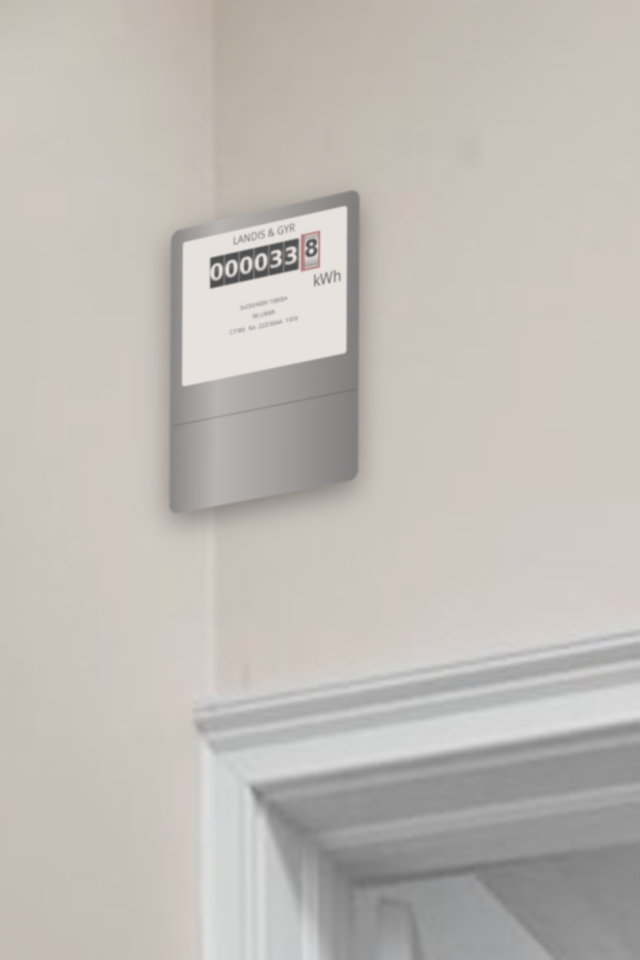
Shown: 33.8 kWh
